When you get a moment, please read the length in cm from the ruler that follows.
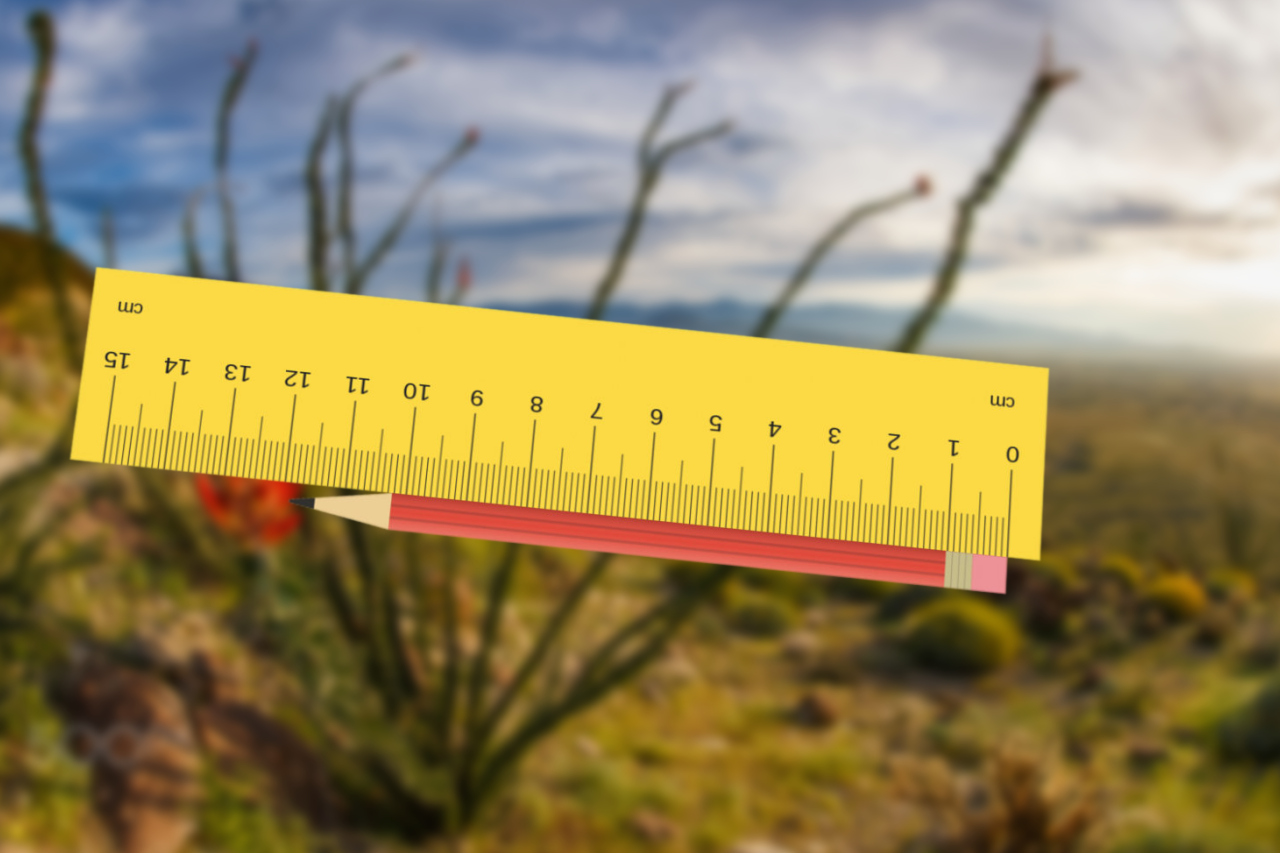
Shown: 11.9 cm
